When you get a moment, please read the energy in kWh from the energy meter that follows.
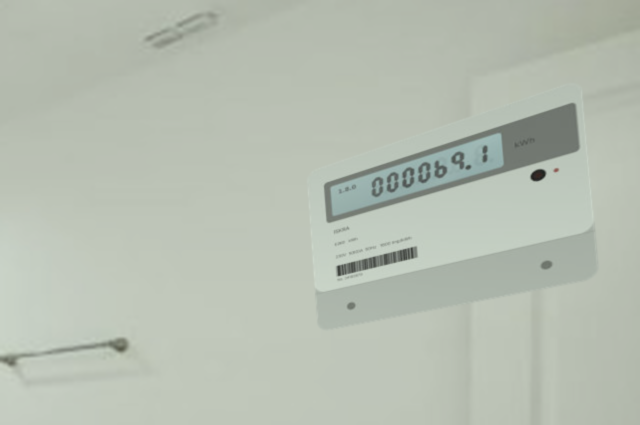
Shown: 69.1 kWh
